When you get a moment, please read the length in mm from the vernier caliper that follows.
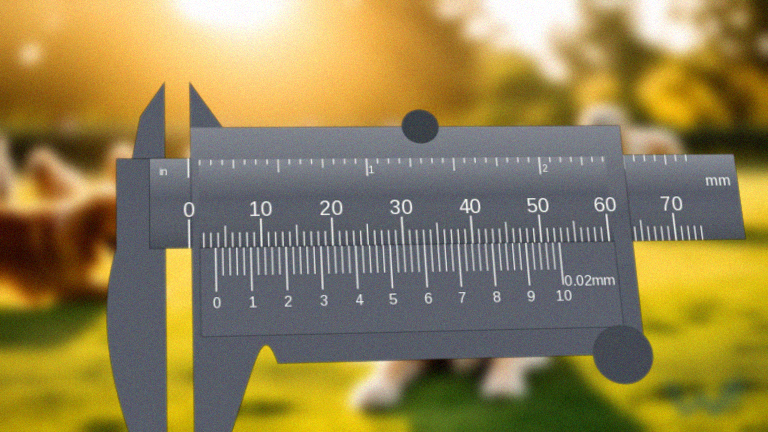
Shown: 3.6 mm
